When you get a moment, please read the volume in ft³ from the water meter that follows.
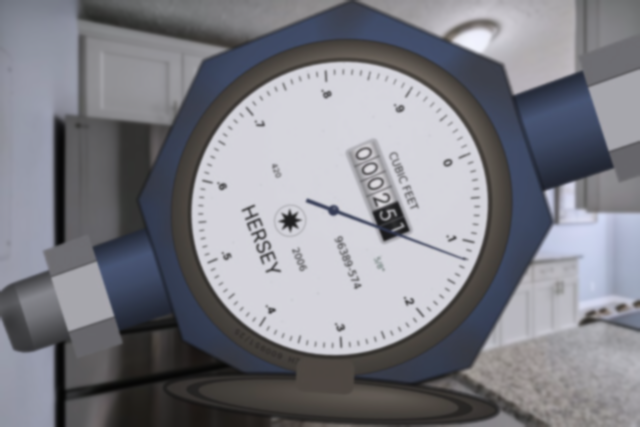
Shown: 251.12 ft³
